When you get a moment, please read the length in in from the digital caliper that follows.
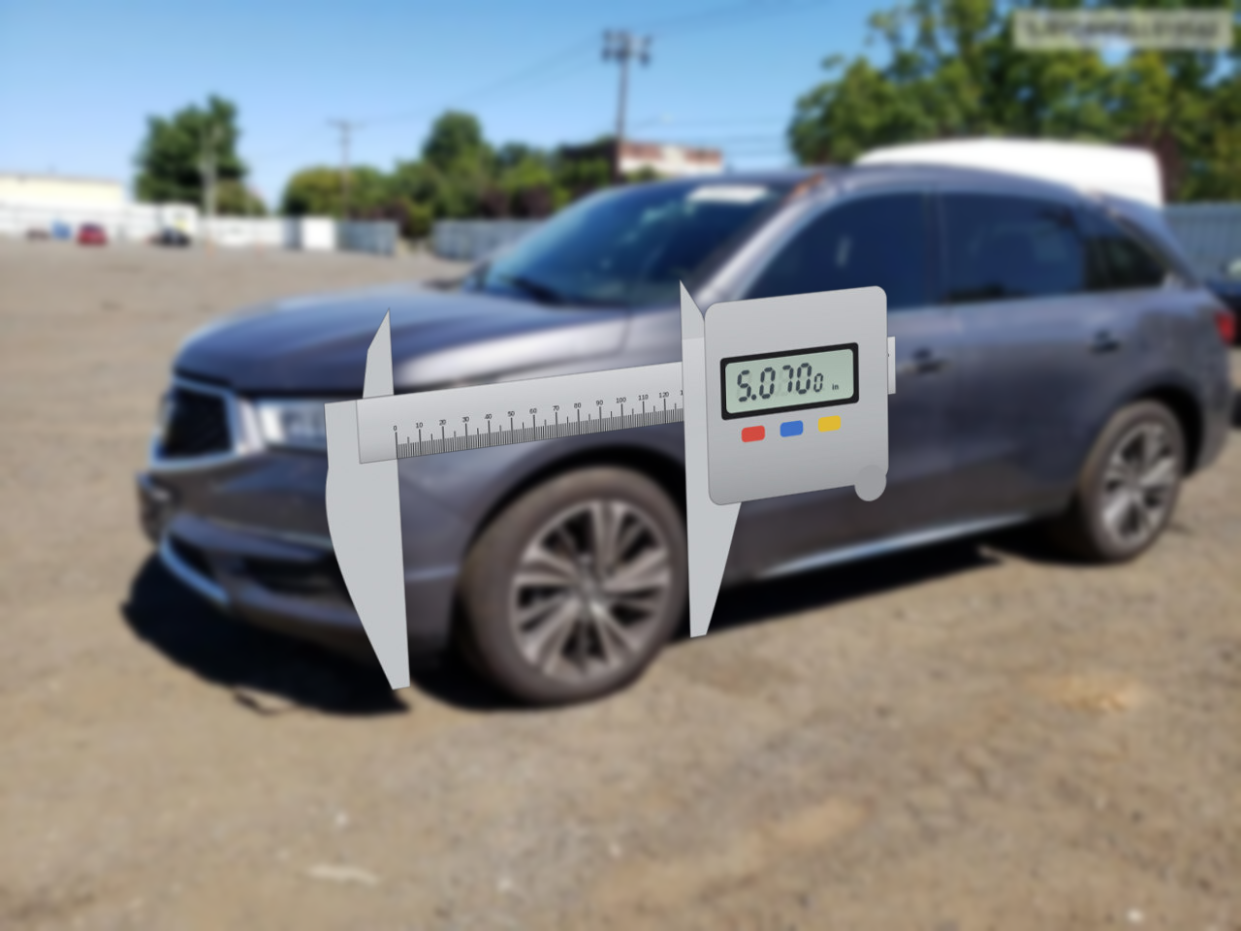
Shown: 5.0700 in
